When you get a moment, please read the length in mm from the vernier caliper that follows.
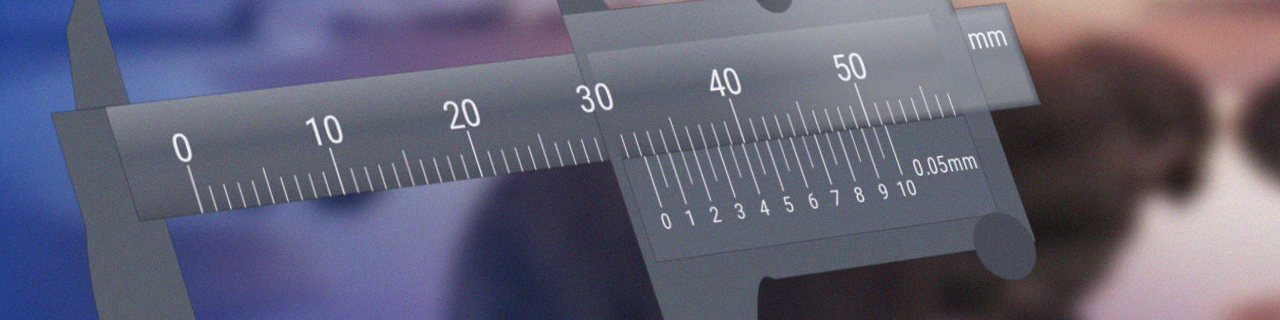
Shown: 32.2 mm
